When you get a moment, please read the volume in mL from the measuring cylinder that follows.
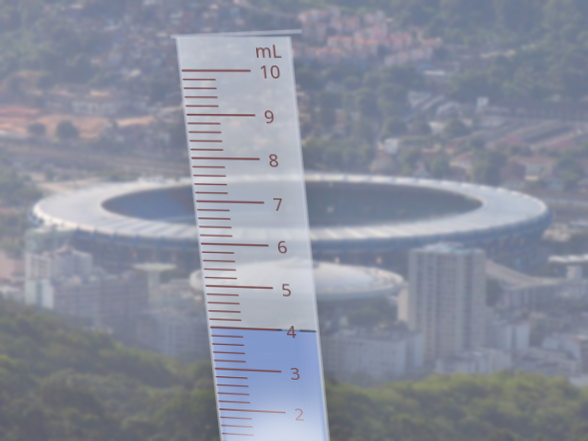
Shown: 4 mL
